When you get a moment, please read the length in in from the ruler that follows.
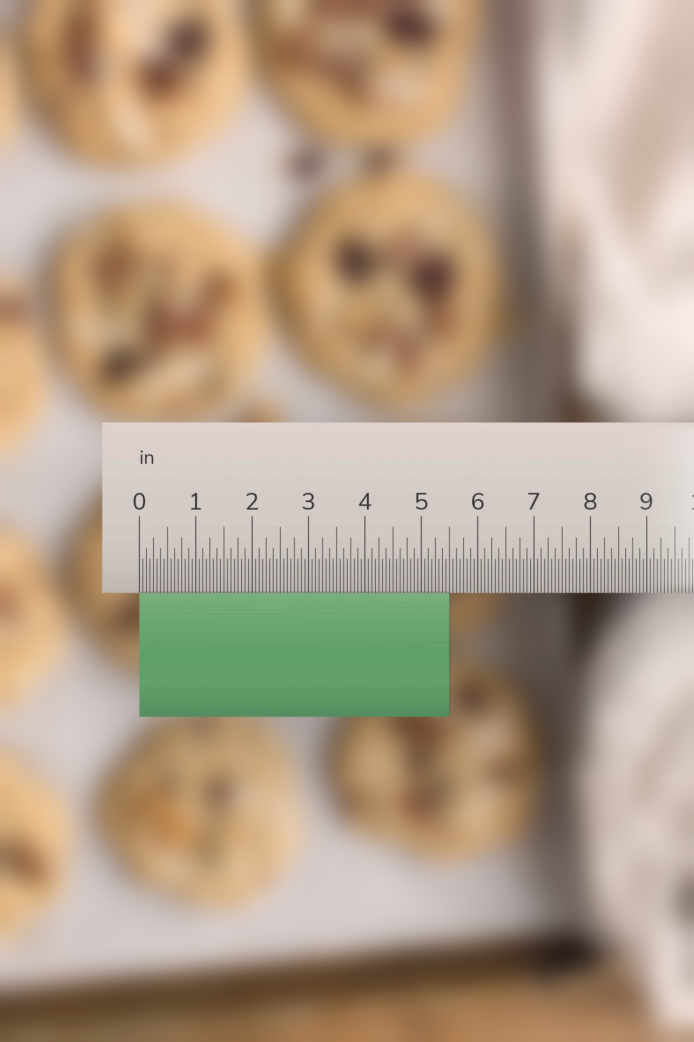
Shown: 5.5 in
